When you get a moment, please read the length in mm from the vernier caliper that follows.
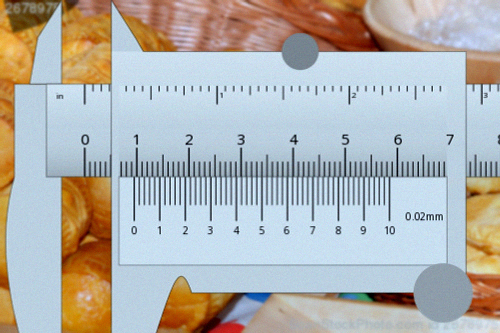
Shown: 9.5 mm
